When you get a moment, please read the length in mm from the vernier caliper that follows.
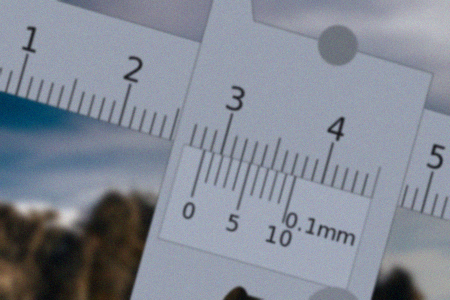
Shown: 28.4 mm
